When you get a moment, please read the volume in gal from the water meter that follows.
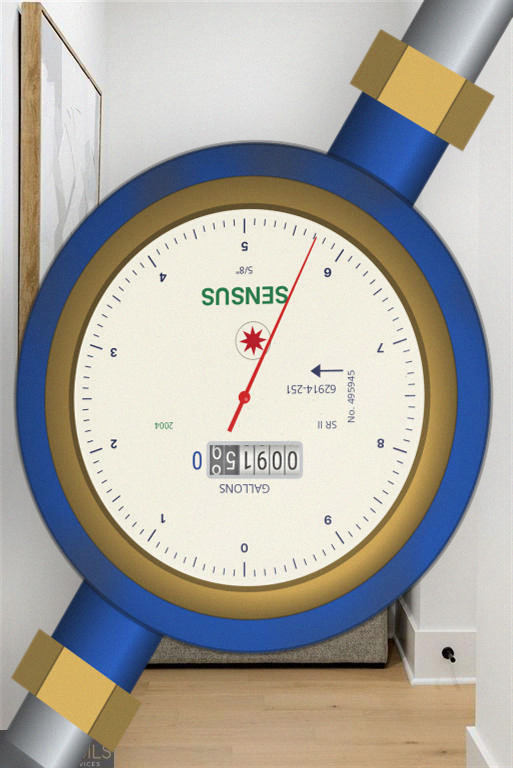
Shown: 91585.7 gal
